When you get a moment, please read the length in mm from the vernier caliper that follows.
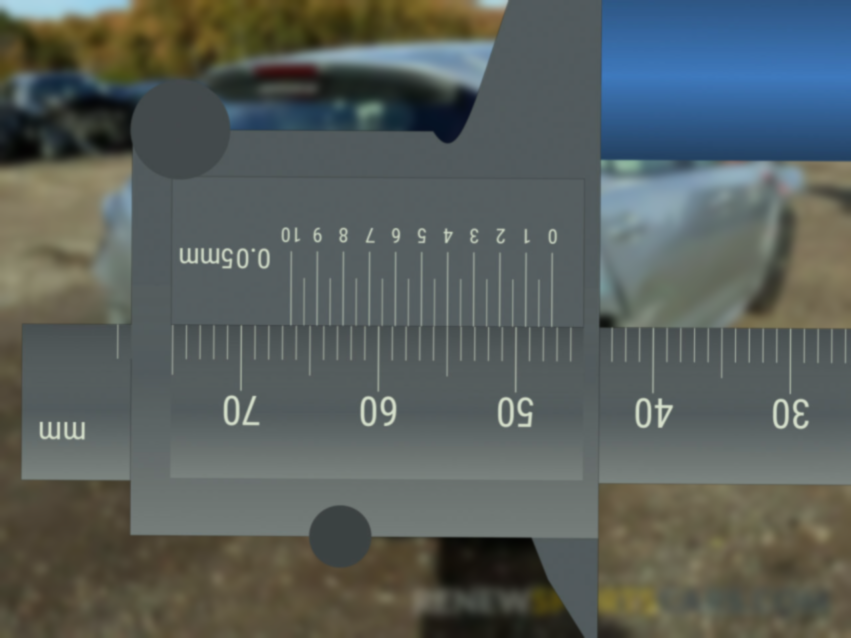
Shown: 47.4 mm
